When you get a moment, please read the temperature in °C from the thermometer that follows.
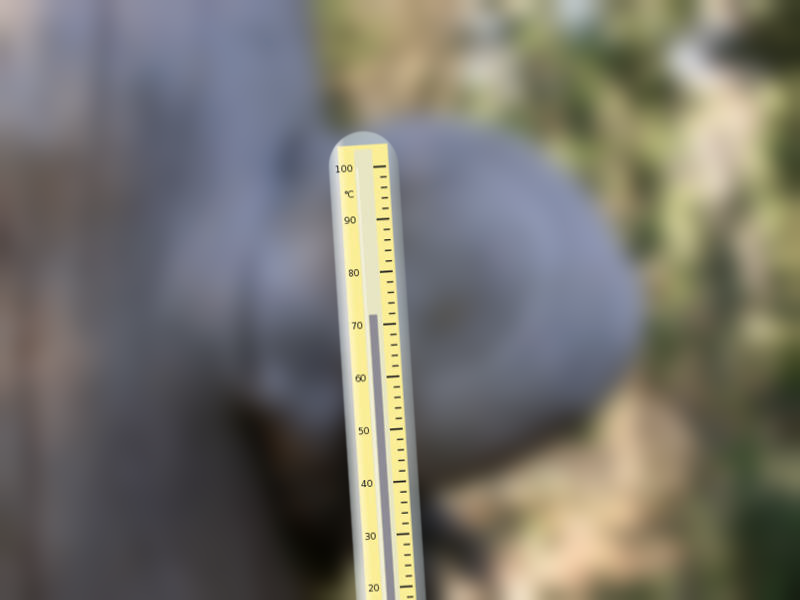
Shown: 72 °C
